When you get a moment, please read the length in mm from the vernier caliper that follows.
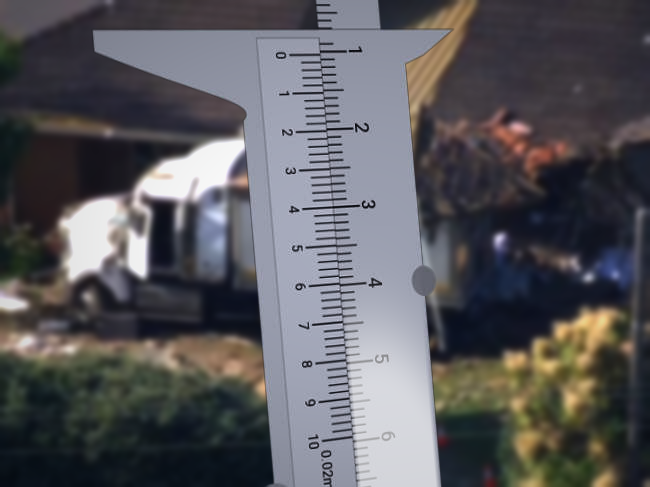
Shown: 10.4 mm
